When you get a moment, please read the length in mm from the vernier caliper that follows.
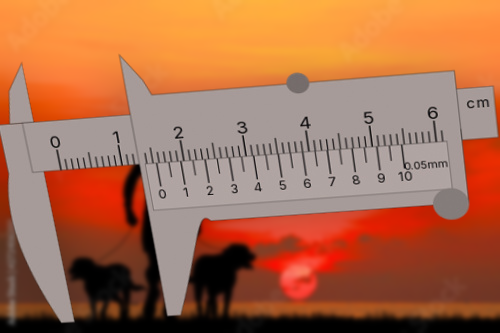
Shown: 15.6 mm
